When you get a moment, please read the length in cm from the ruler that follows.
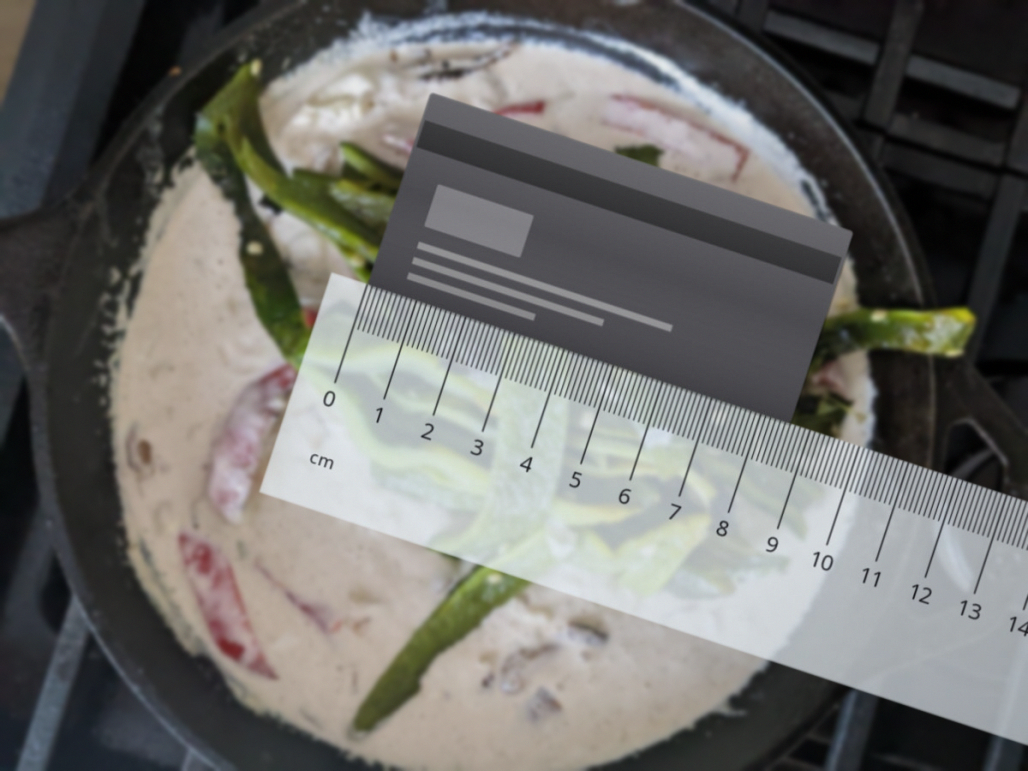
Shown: 8.6 cm
